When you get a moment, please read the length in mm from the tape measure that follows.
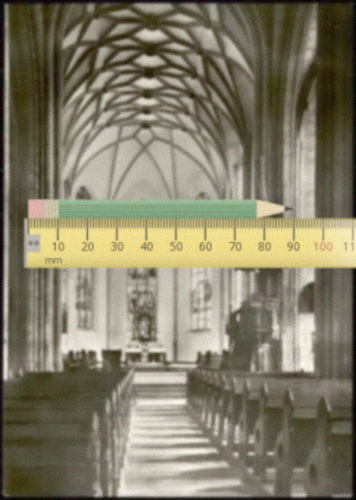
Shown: 90 mm
